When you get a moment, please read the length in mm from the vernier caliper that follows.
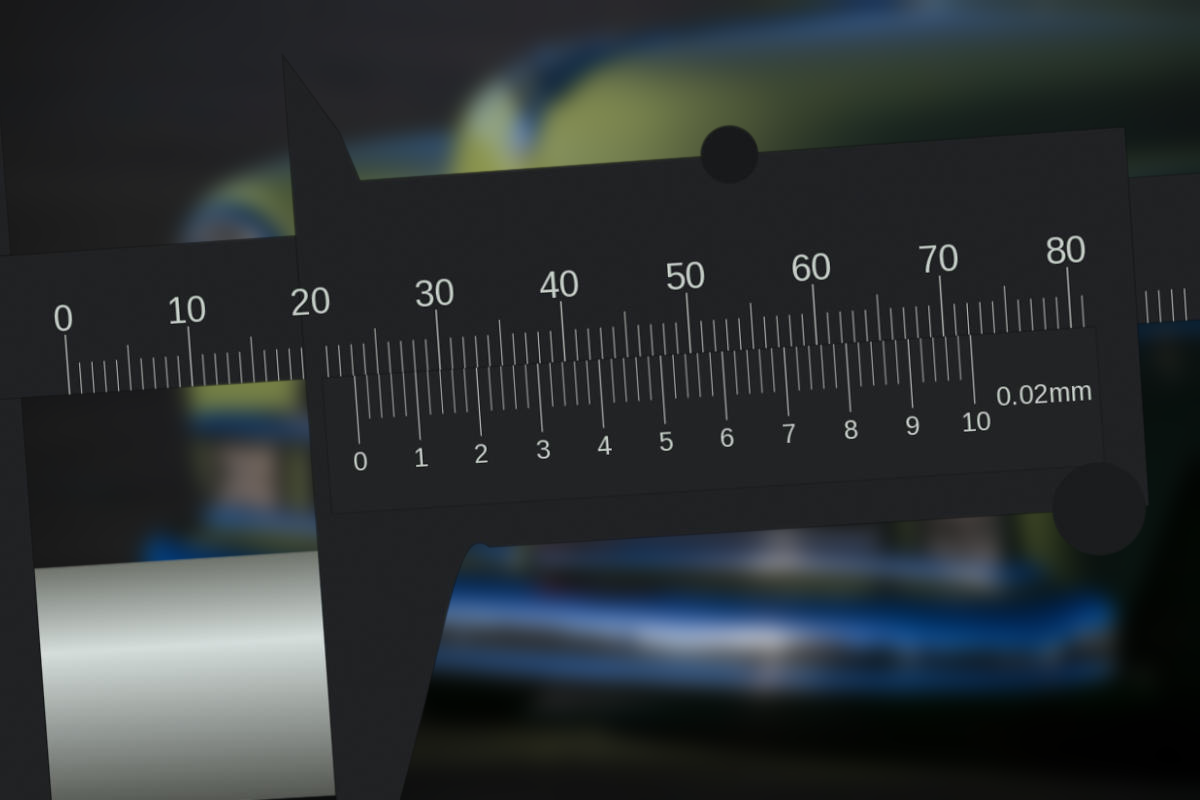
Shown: 23.1 mm
